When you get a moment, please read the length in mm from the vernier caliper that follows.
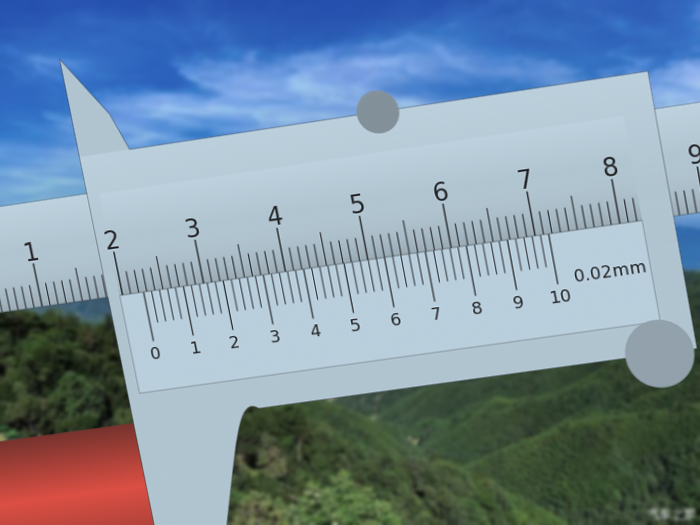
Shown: 22.6 mm
